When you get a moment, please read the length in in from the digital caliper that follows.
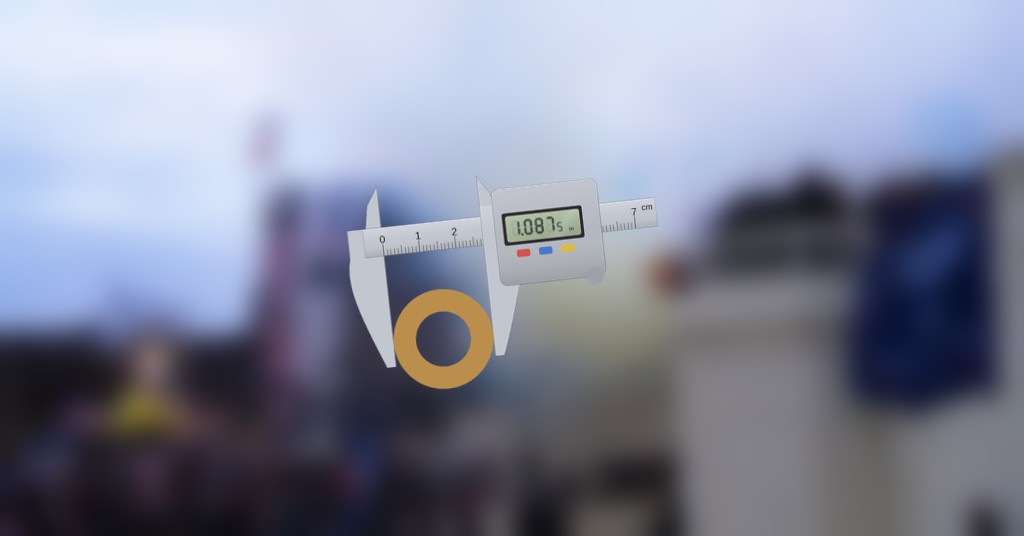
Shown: 1.0875 in
